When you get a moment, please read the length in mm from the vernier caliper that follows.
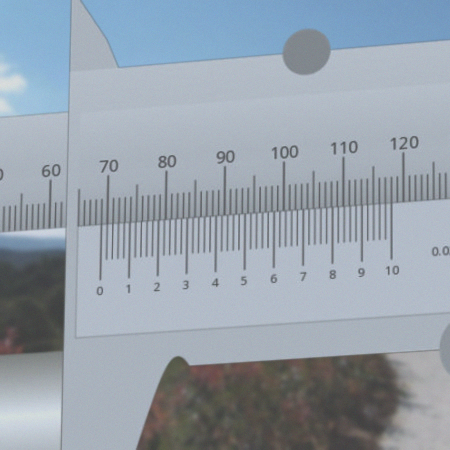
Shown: 69.0 mm
